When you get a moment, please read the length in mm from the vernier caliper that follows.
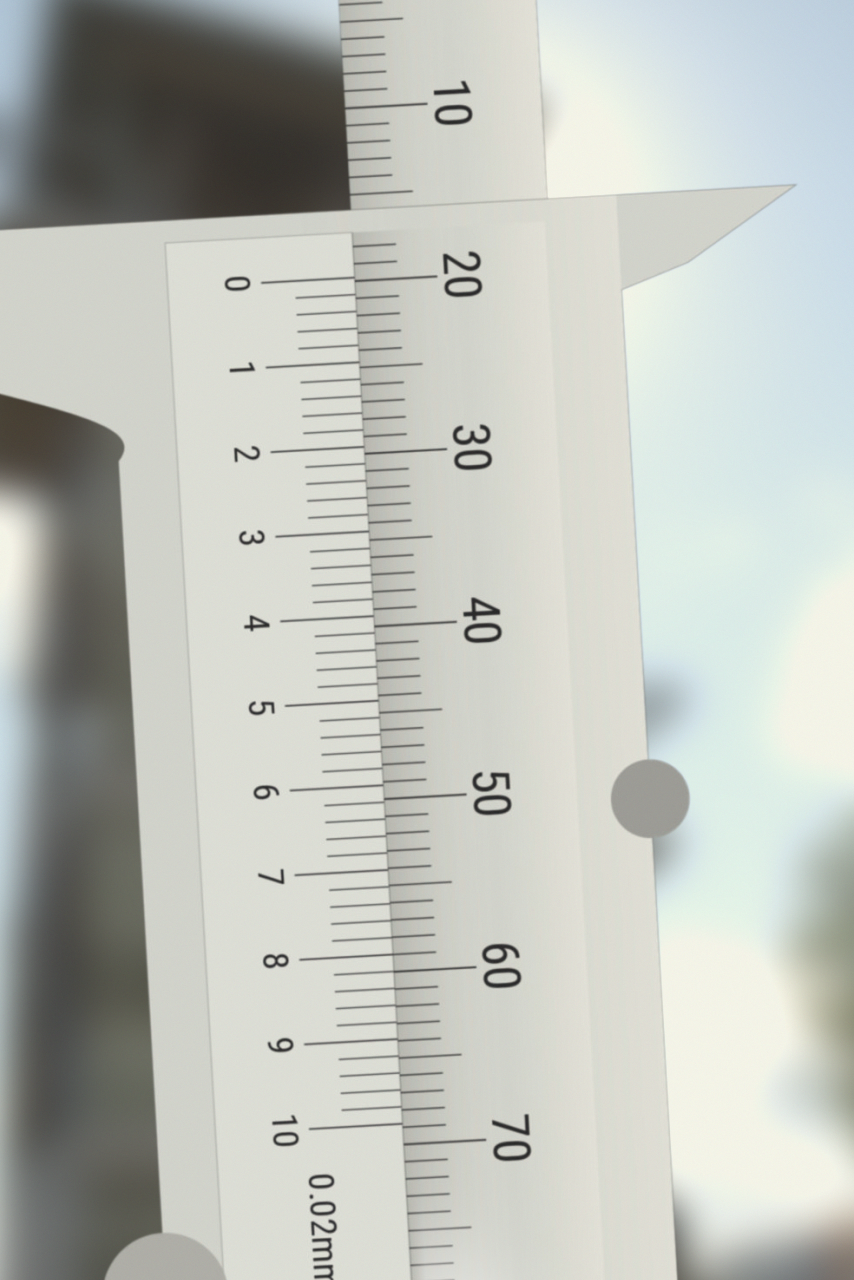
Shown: 19.8 mm
